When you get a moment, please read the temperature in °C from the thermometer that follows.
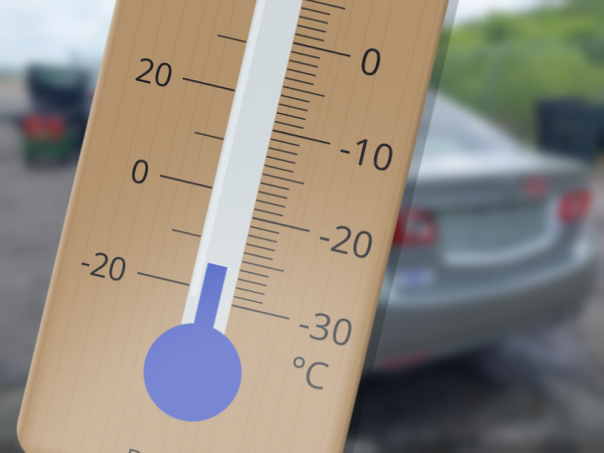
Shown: -26 °C
